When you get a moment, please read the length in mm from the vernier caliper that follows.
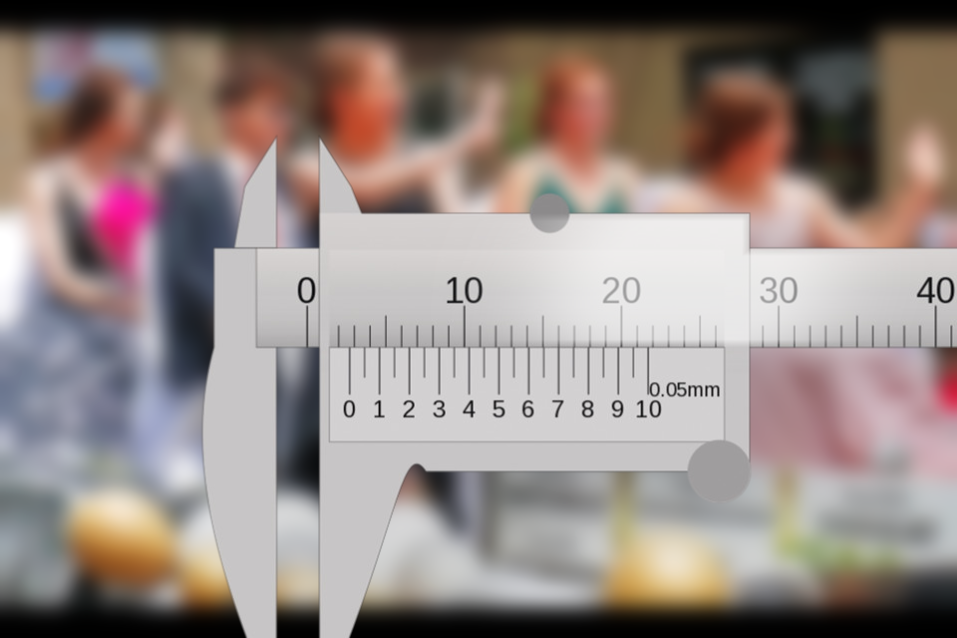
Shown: 2.7 mm
